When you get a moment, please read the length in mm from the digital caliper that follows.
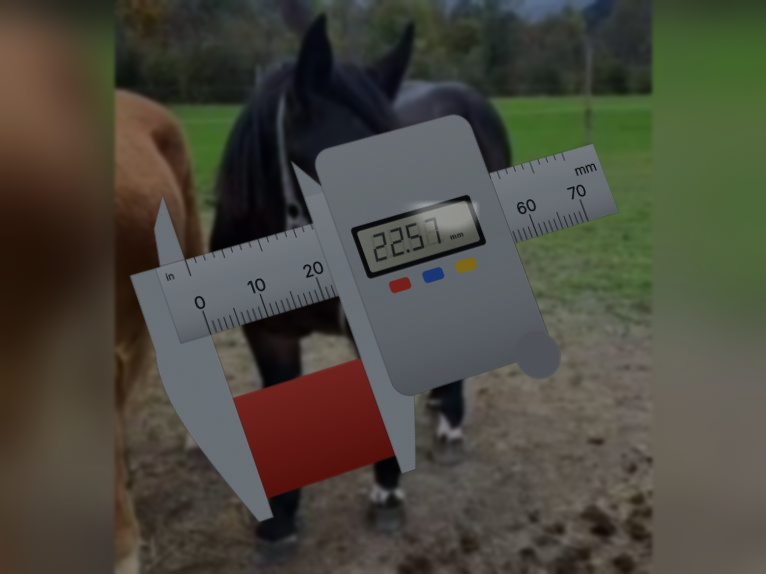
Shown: 22.57 mm
